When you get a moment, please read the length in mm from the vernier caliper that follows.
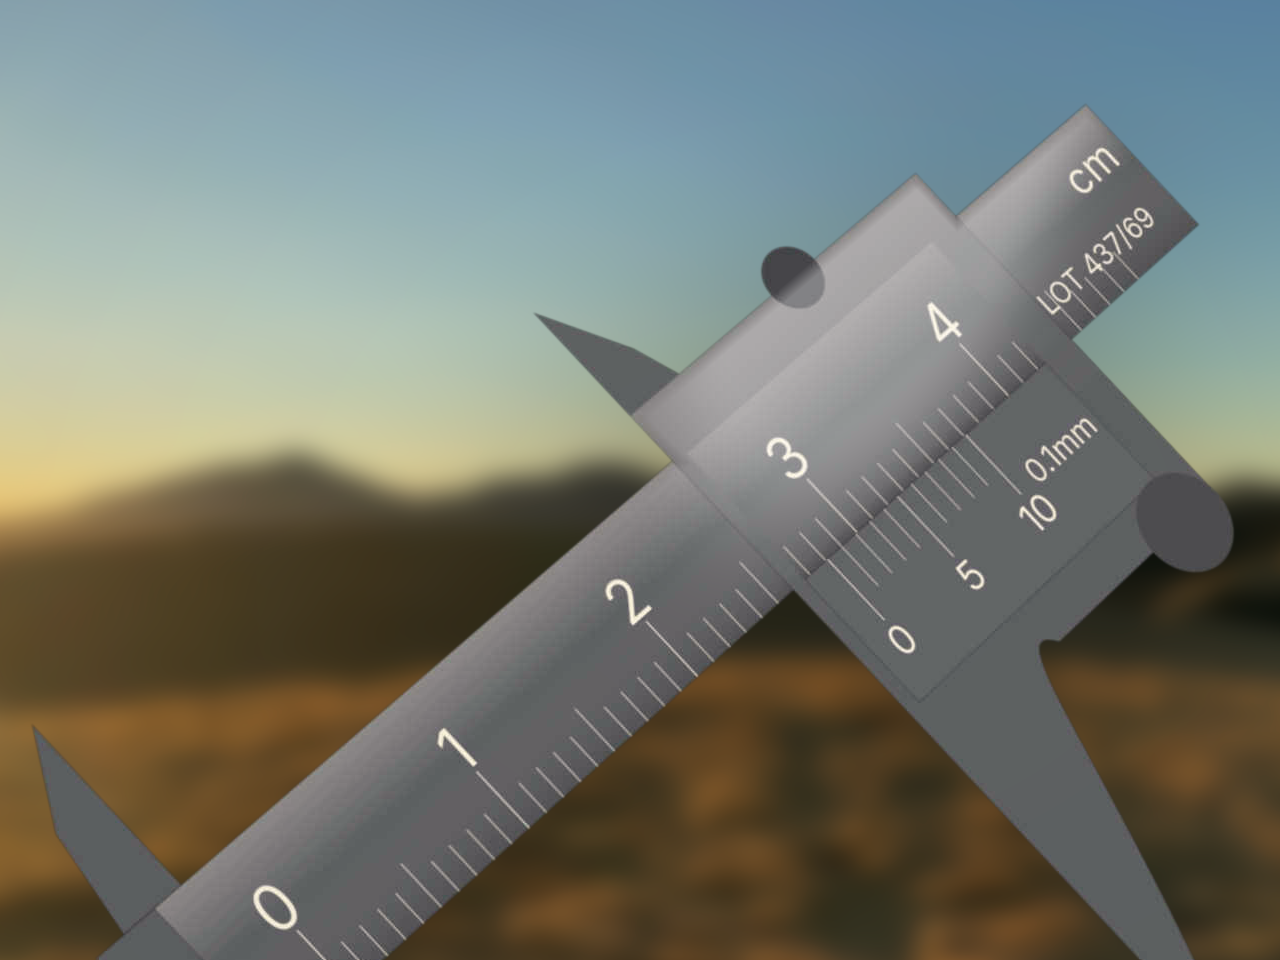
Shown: 28.1 mm
